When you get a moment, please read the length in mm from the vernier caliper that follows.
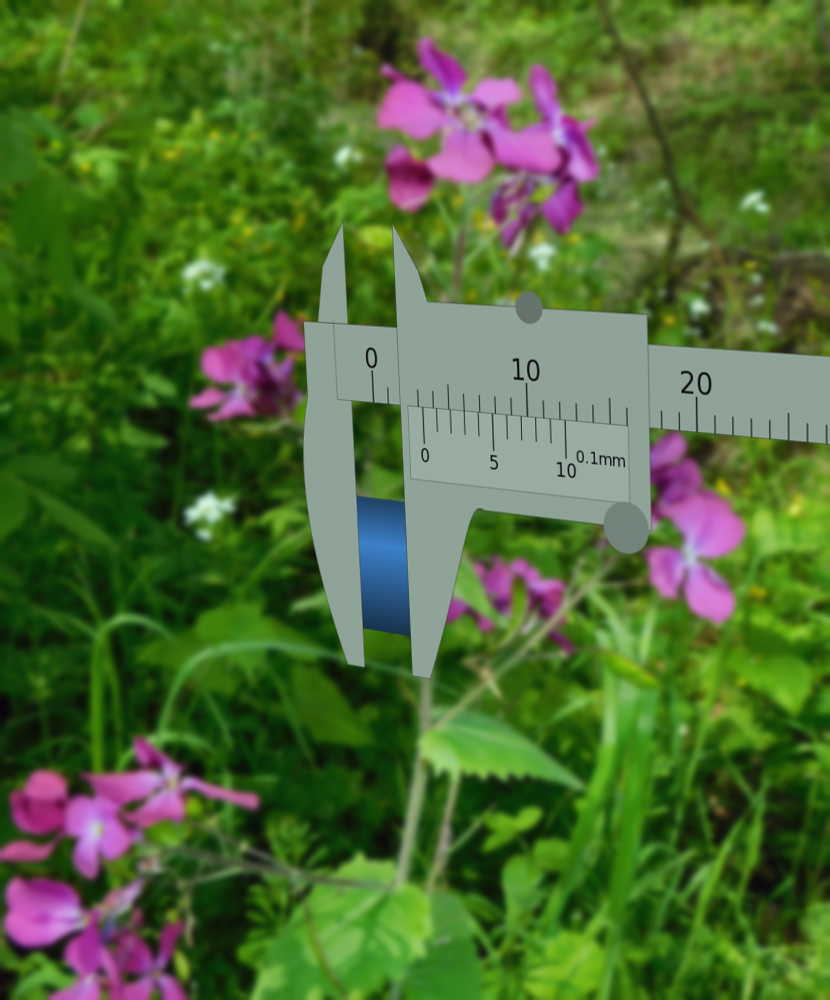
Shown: 3.3 mm
